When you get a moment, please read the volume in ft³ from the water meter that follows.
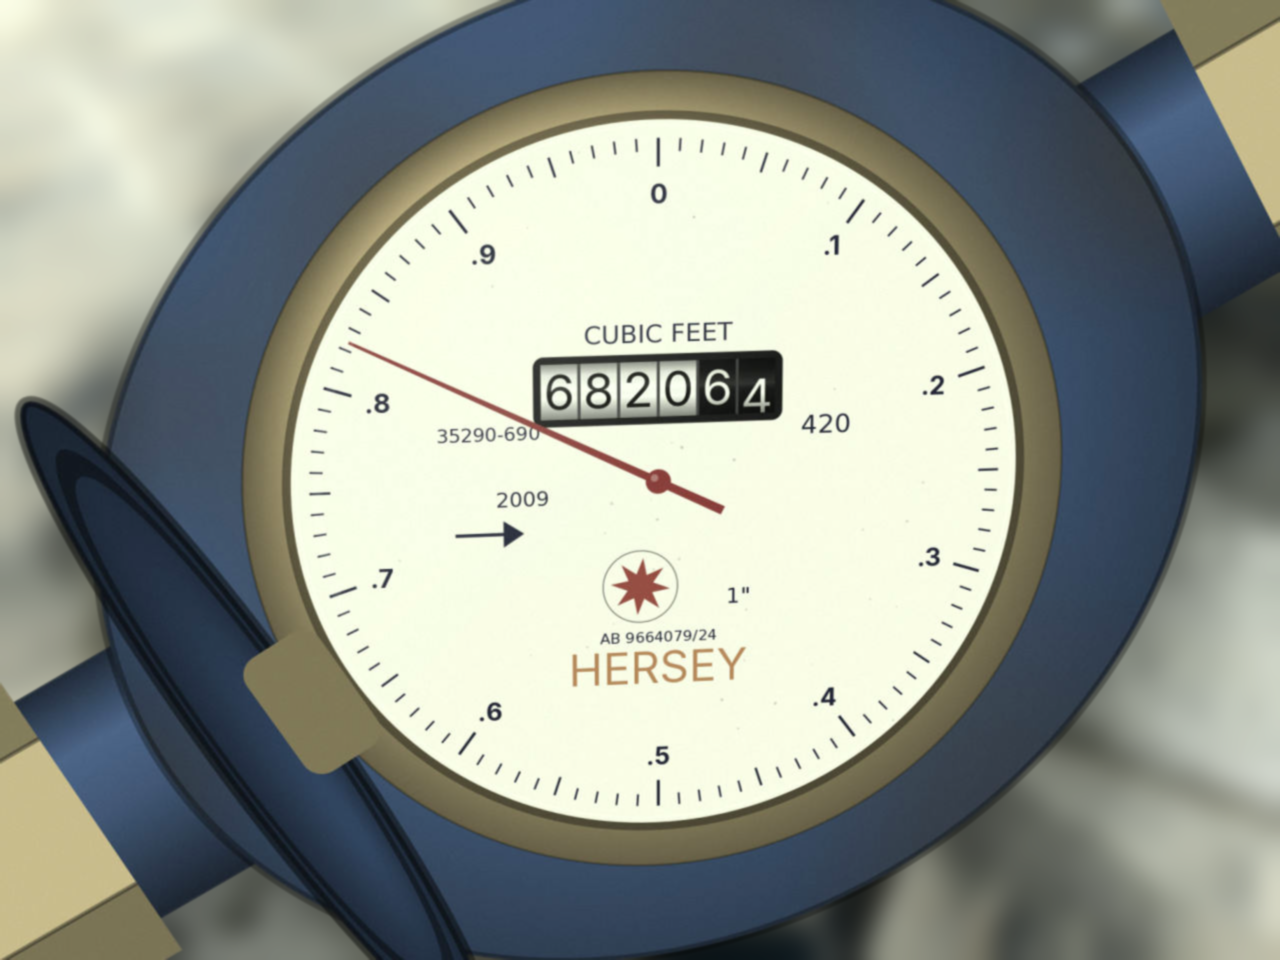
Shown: 682063.82 ft³
